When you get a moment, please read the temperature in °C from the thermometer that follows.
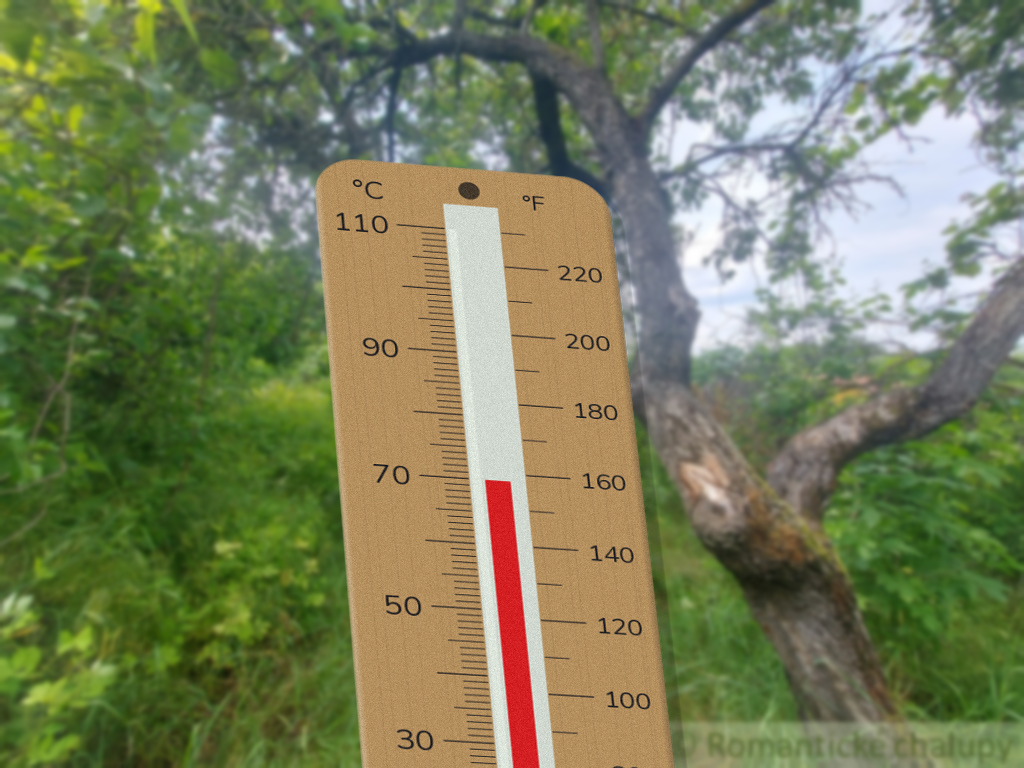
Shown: 70 °C
